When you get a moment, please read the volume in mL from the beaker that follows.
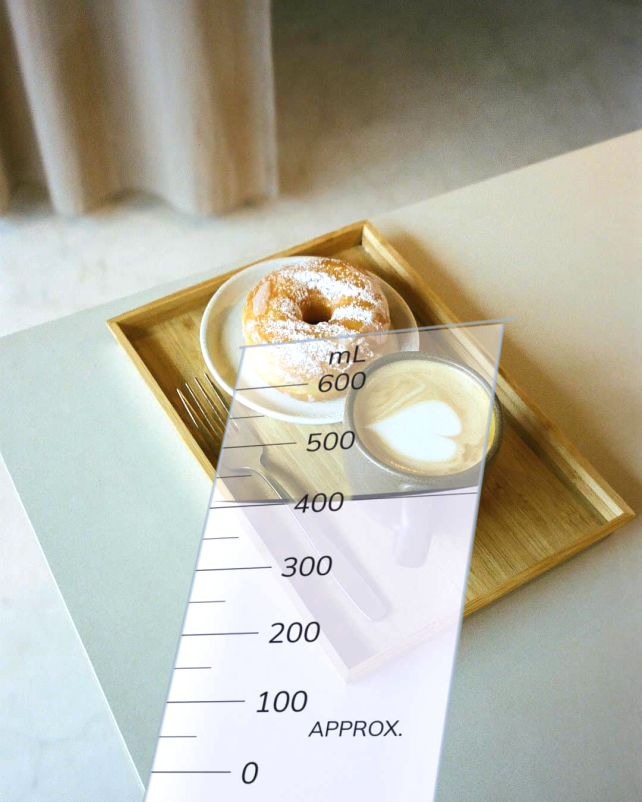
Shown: 400 mL
